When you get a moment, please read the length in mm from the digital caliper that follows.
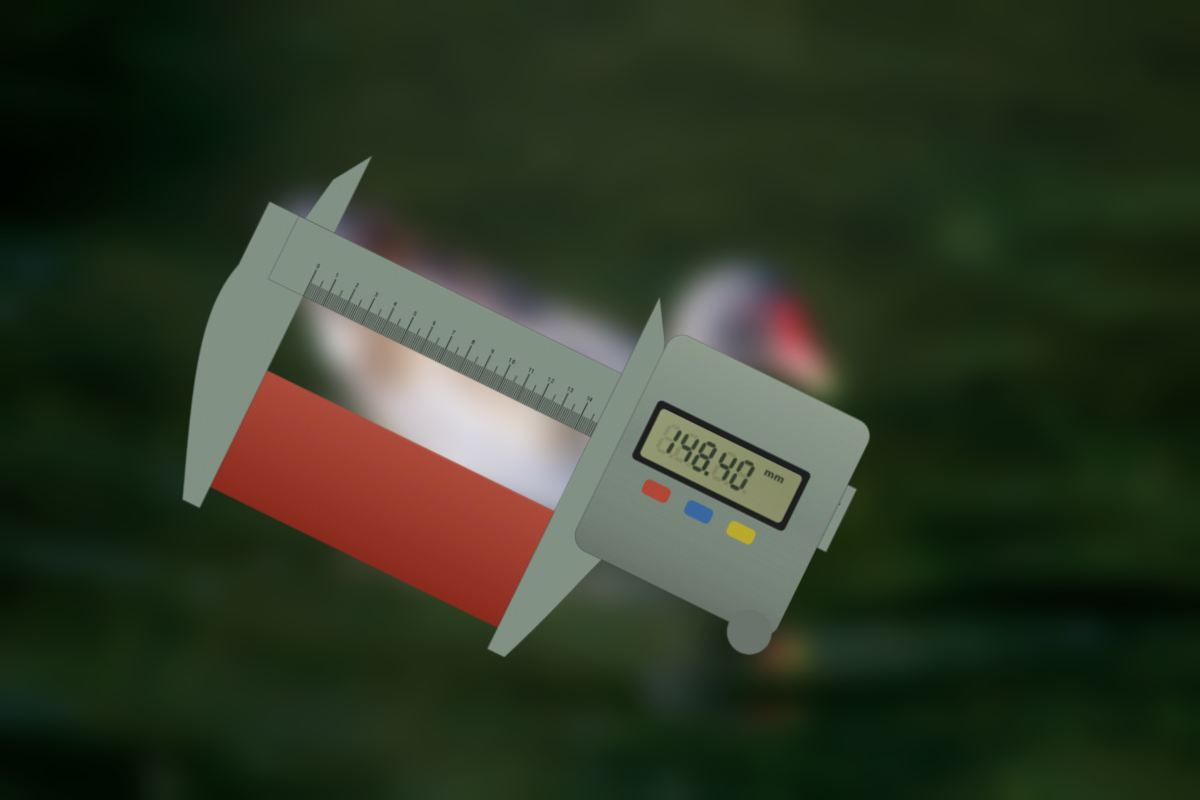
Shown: 148.40 mm
